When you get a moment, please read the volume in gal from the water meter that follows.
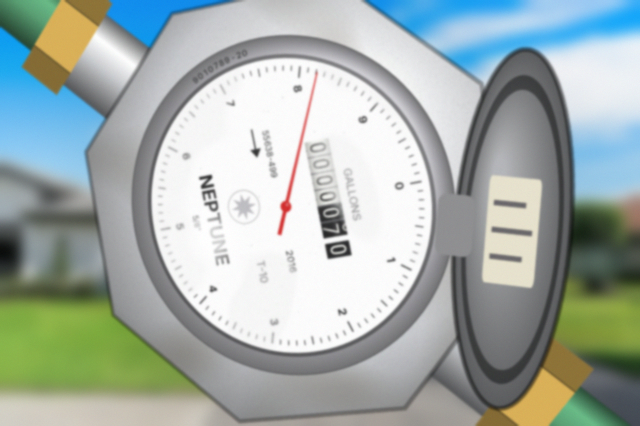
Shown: 68.2 gal
